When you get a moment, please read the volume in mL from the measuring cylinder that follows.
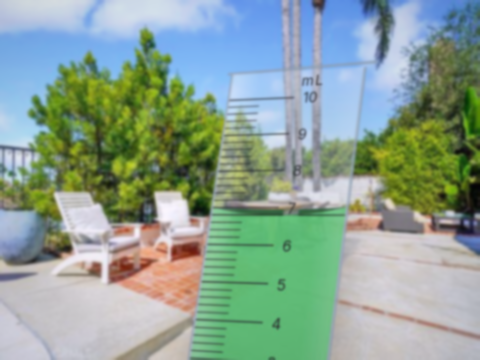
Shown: 6.8 mL
